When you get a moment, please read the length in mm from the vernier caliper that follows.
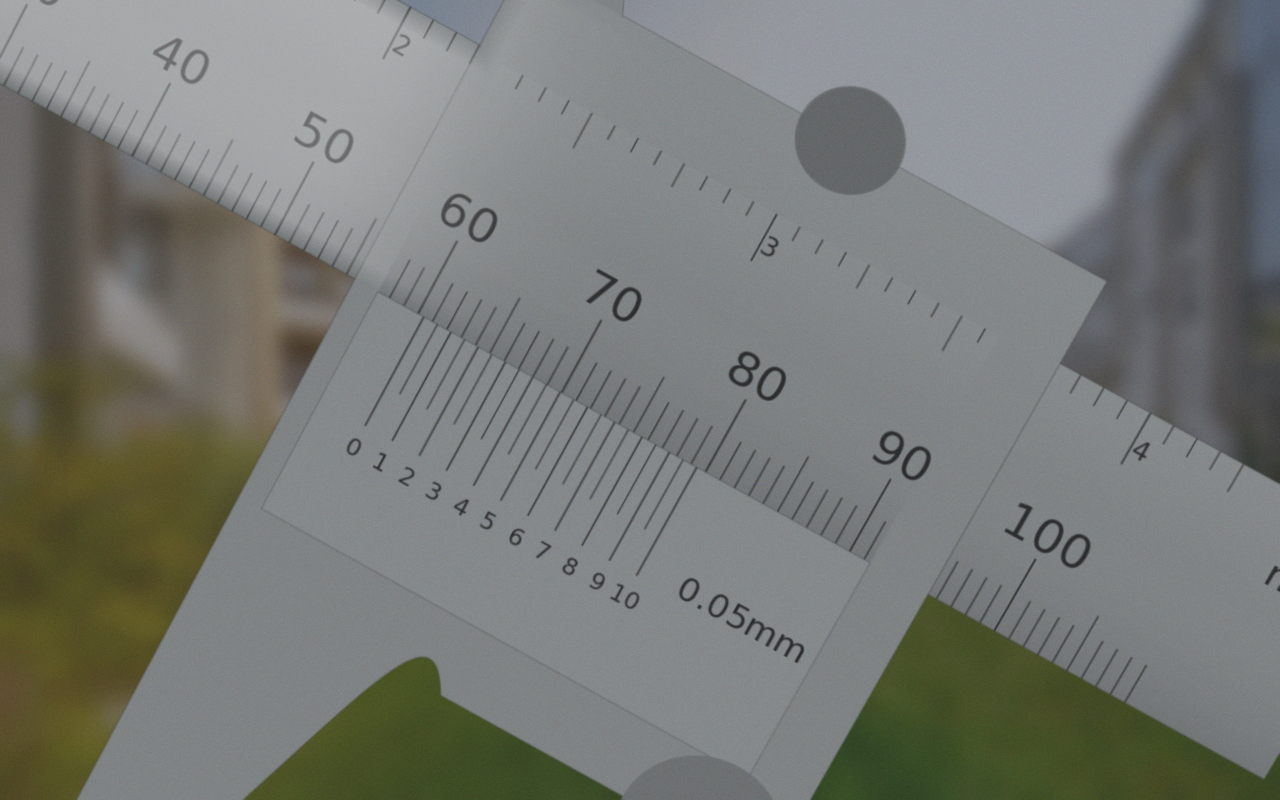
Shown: 60.4 mm
